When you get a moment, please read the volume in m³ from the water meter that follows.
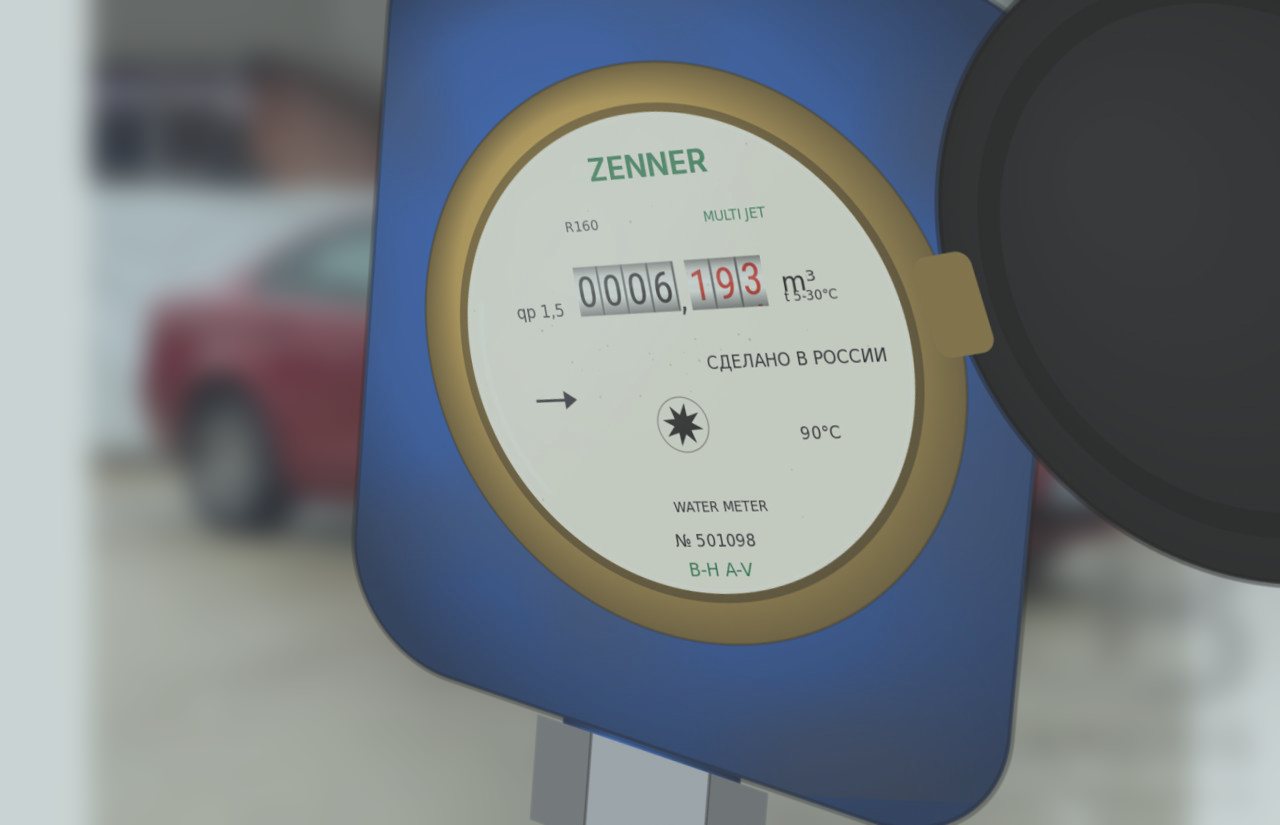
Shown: 6.193 m³
